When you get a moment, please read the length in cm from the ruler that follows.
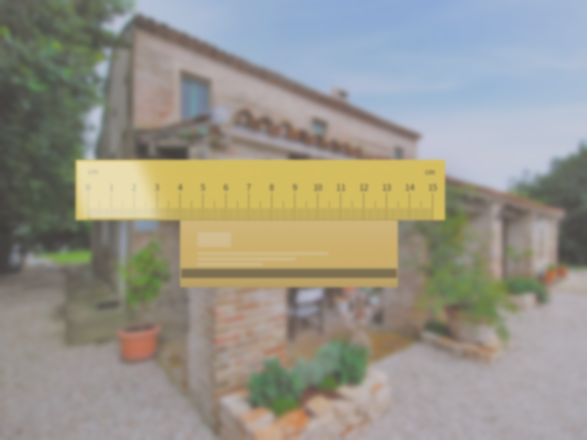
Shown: 9.5 cm
